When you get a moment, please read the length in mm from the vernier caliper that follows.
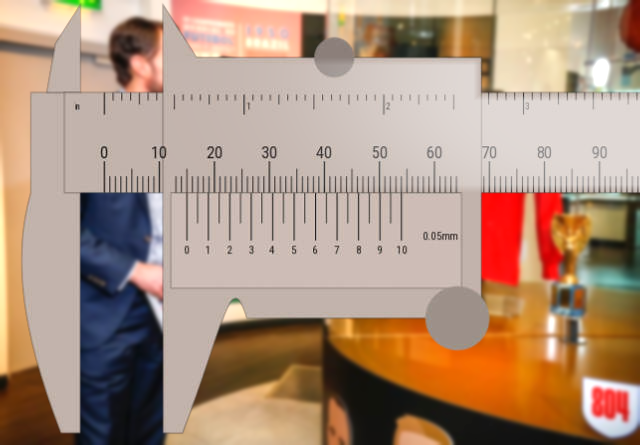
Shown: 15.0 mm
